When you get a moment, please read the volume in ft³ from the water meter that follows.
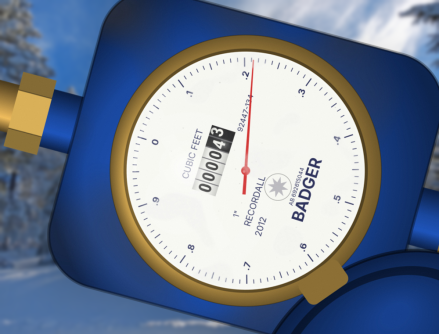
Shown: 43.21 ft³
